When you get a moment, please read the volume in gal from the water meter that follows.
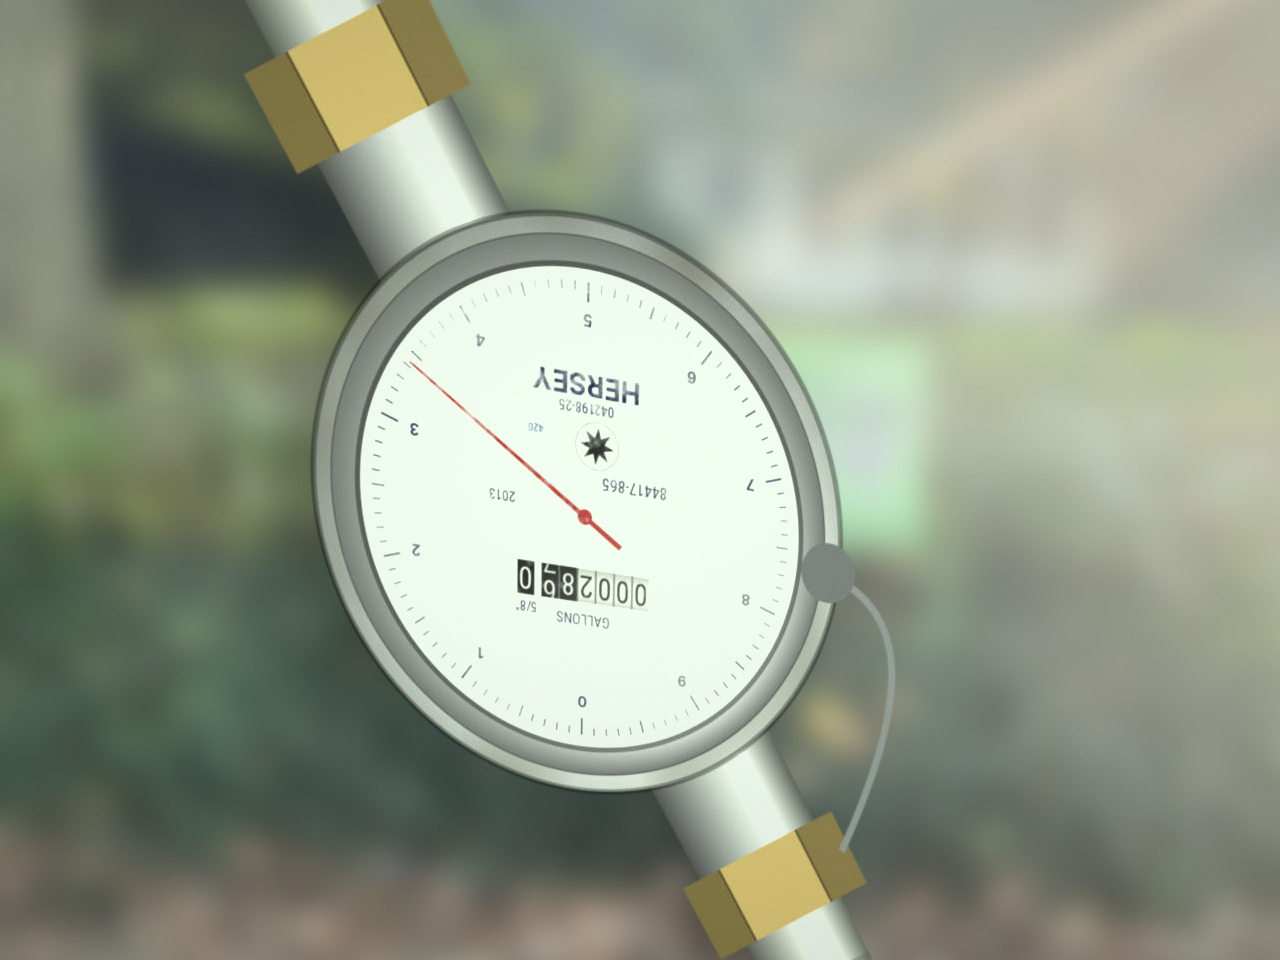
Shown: 2863.4 gal
